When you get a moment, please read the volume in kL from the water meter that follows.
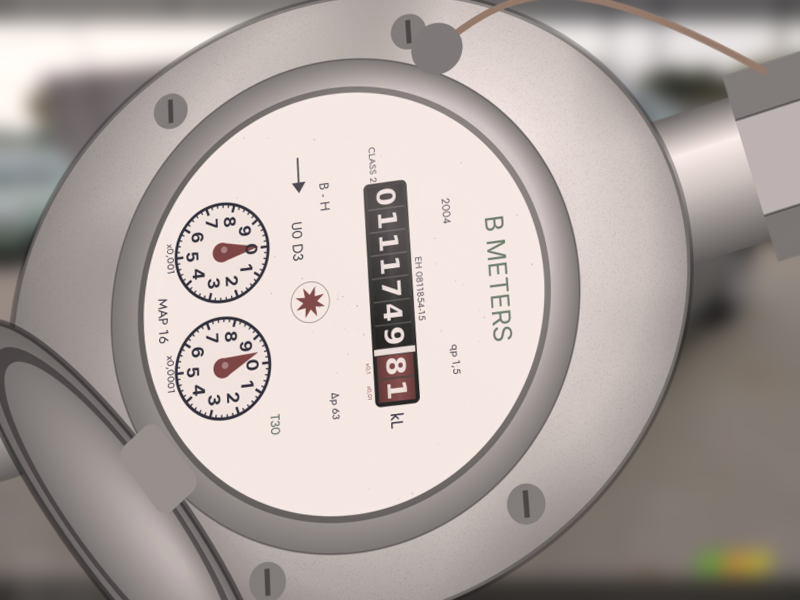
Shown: 111749.8099 kL
